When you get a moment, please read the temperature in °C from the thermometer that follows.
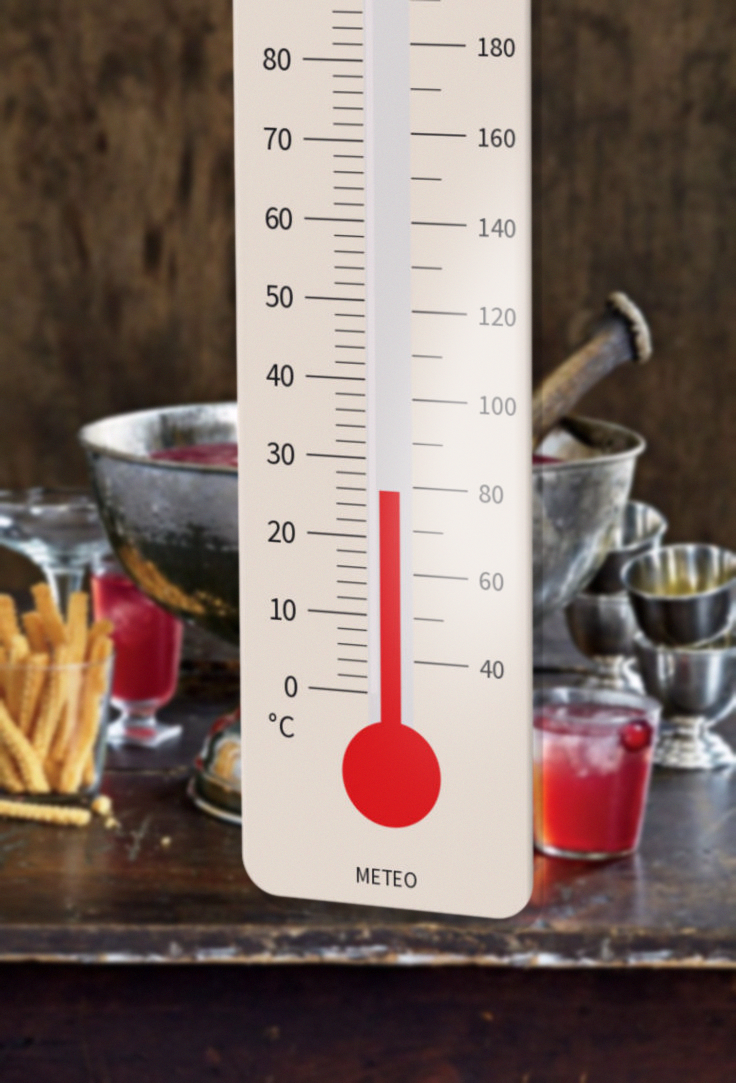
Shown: 26 °C
